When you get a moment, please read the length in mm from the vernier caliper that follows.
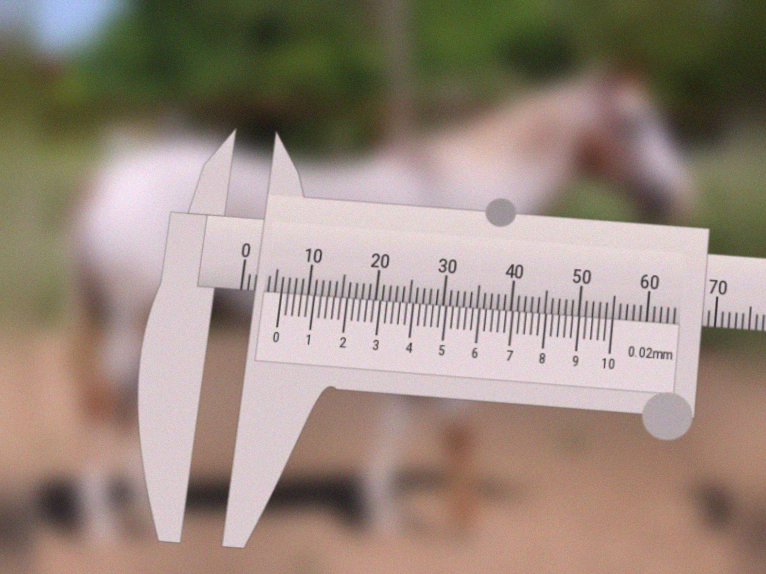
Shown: 6.0 mm
